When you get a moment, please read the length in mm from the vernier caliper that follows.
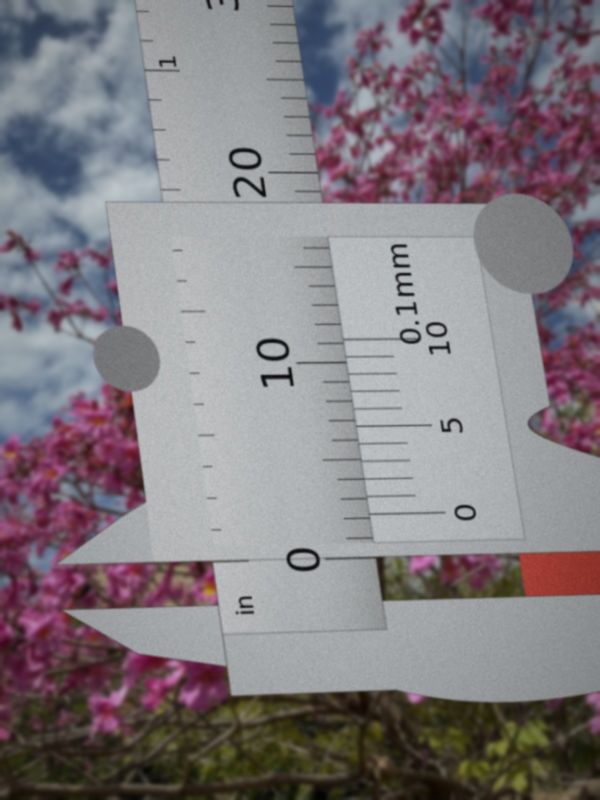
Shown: 2.2 mm
